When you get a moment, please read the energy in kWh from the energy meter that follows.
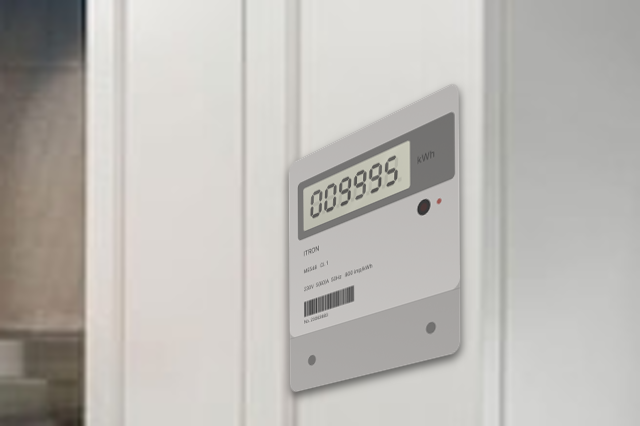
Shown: 9995 kWh
